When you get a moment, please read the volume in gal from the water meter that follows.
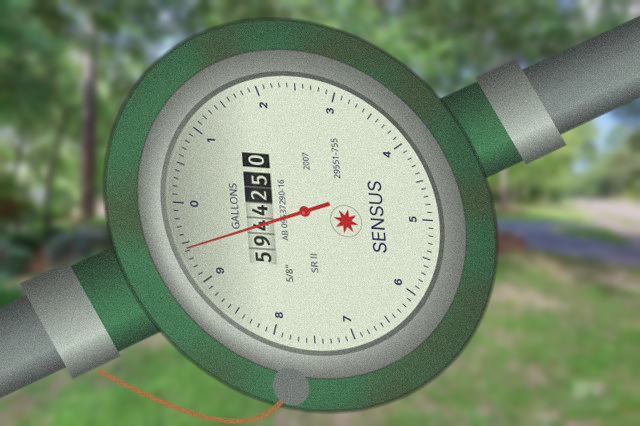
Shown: 5944249.4 gal
